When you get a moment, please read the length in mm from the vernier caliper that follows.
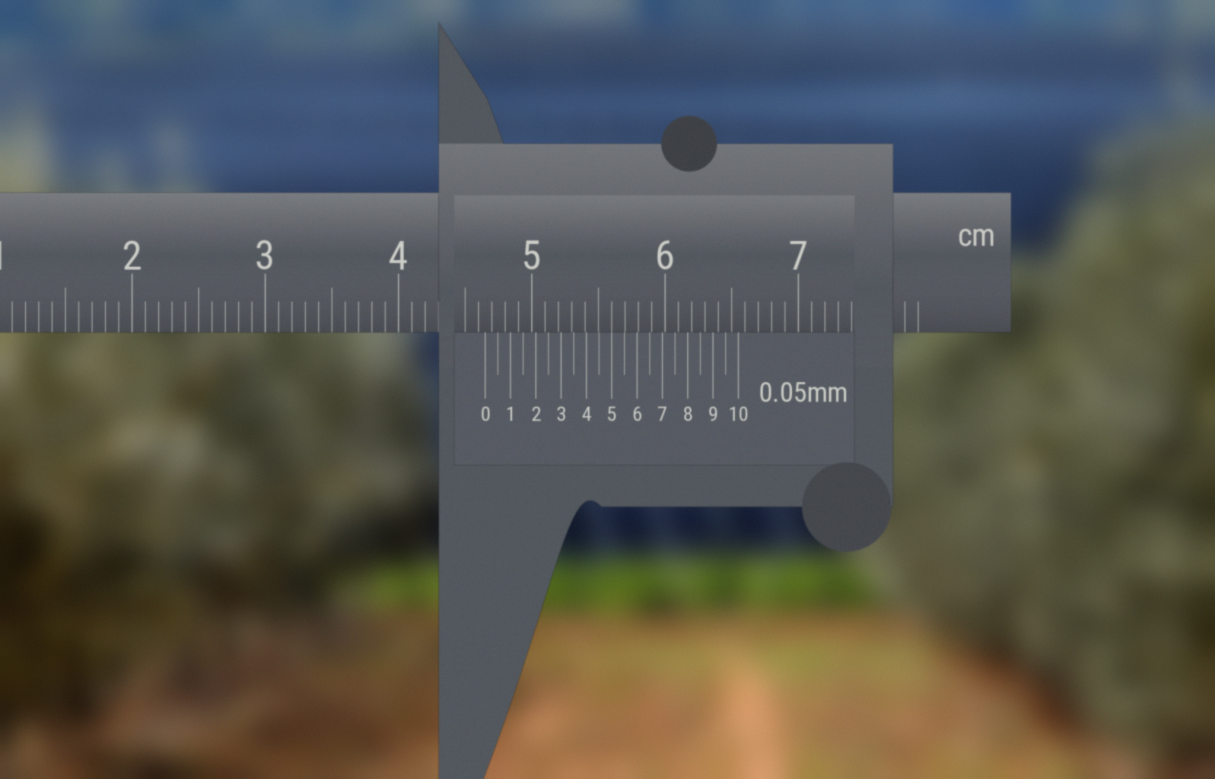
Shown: 46.5 mm
